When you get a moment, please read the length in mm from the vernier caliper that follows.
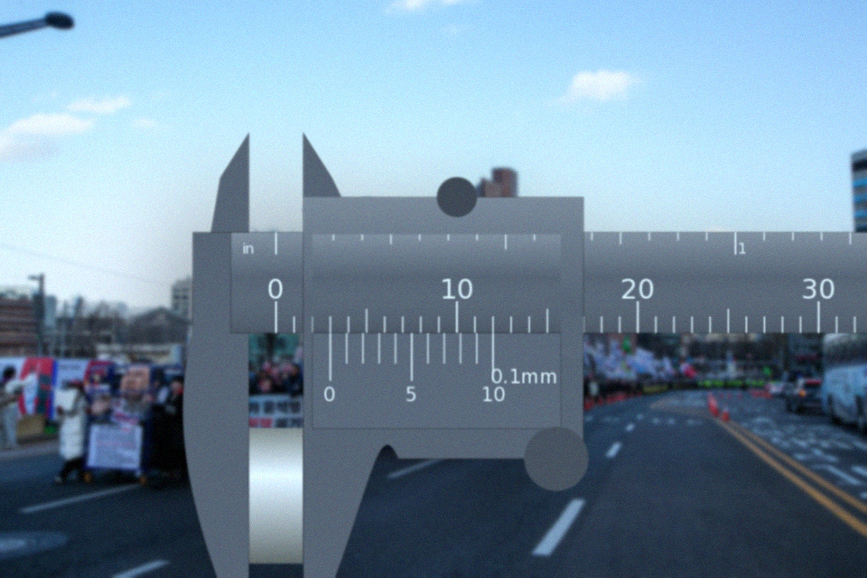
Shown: 3.0 mm
